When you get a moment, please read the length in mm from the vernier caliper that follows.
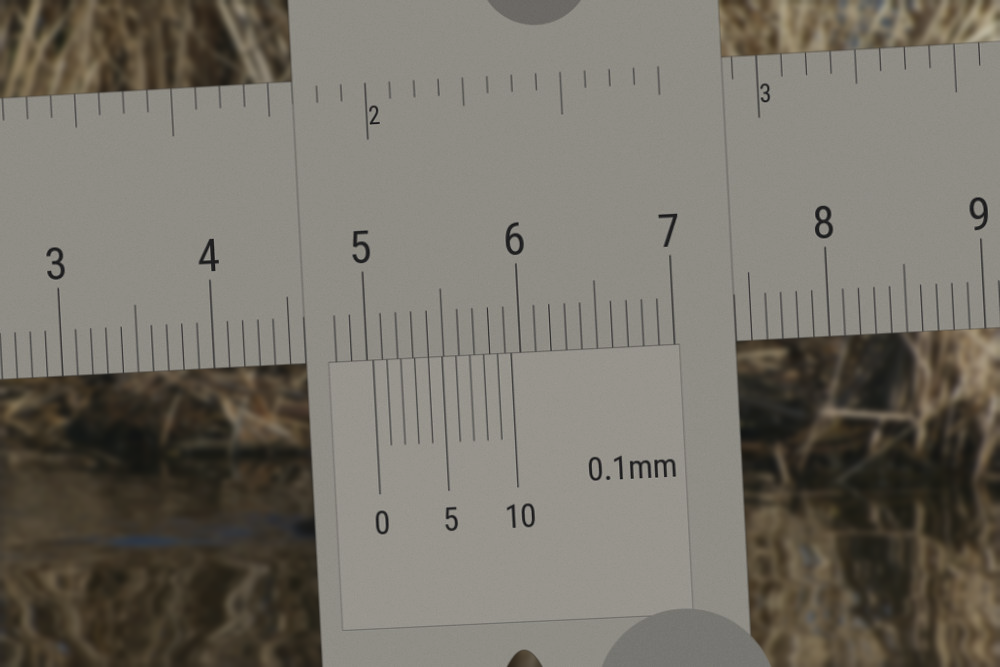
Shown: 50.4 mm
